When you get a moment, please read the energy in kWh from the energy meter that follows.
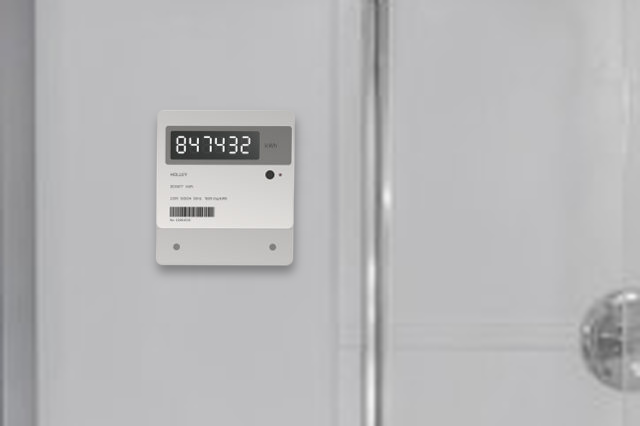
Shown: 847432 kWh
